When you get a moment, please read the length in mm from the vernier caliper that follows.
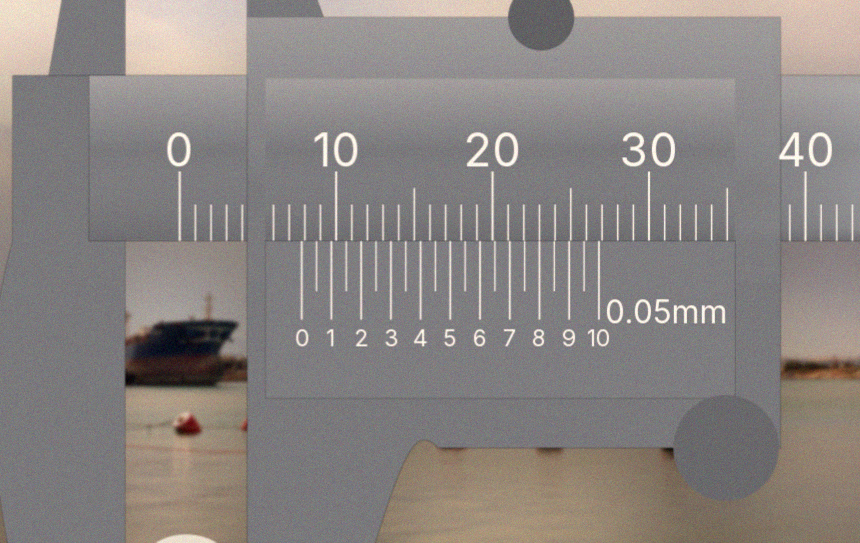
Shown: 7.8 mm
